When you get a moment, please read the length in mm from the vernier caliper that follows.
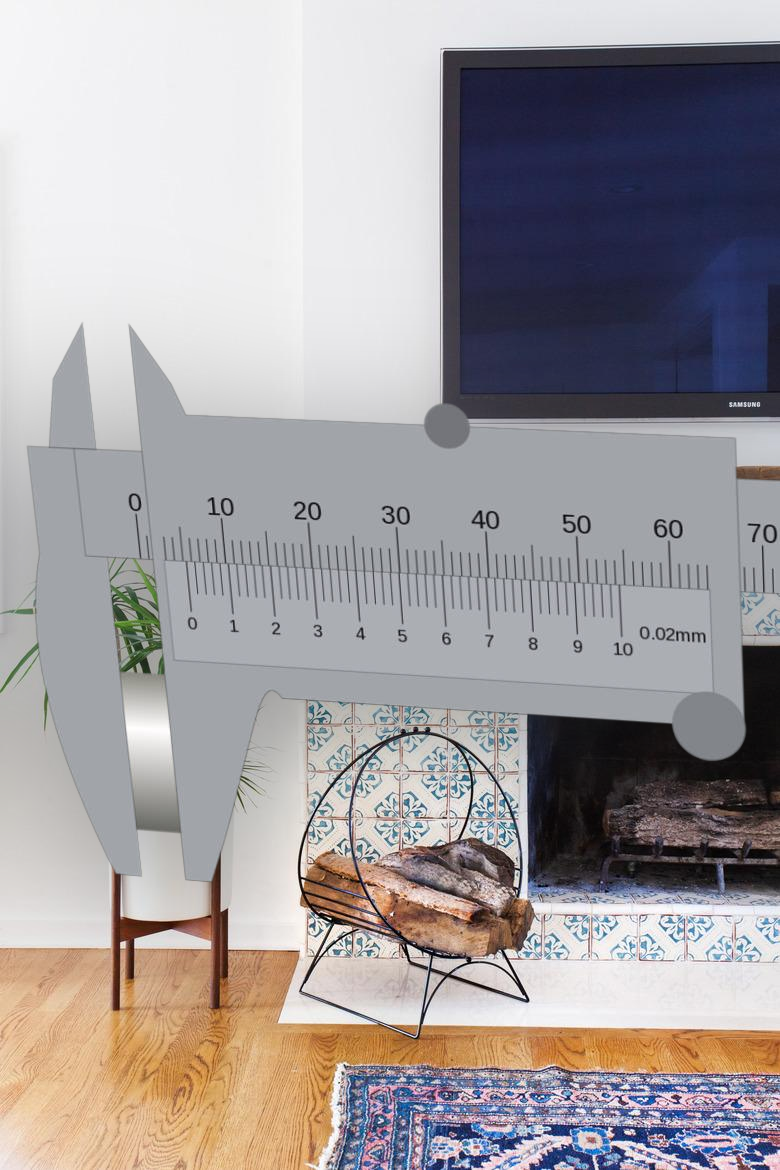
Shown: 5.4 mm
